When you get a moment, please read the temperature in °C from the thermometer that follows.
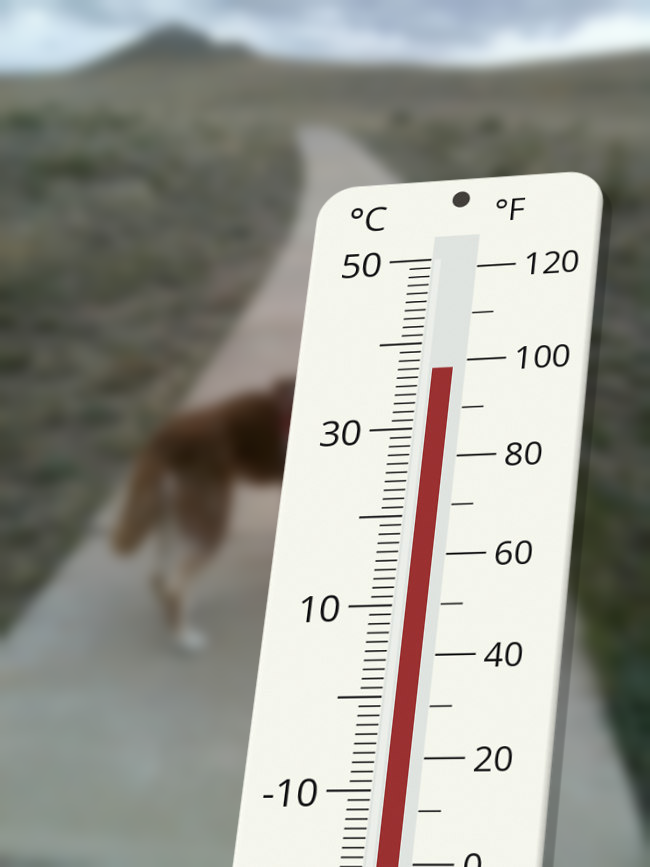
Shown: 37 °C
